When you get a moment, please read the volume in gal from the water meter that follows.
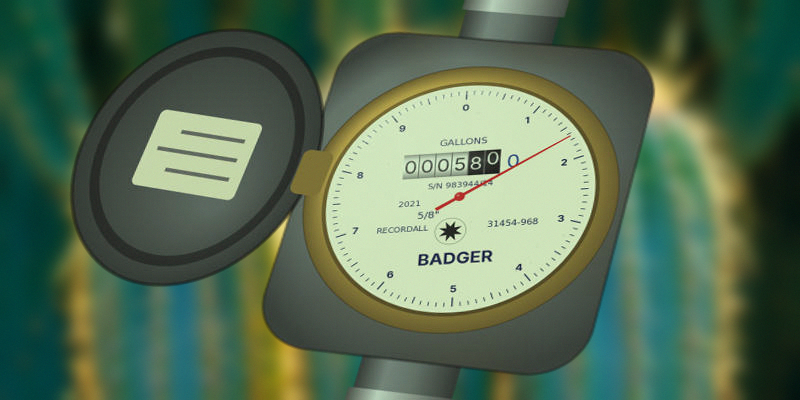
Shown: 5801.6 gal
